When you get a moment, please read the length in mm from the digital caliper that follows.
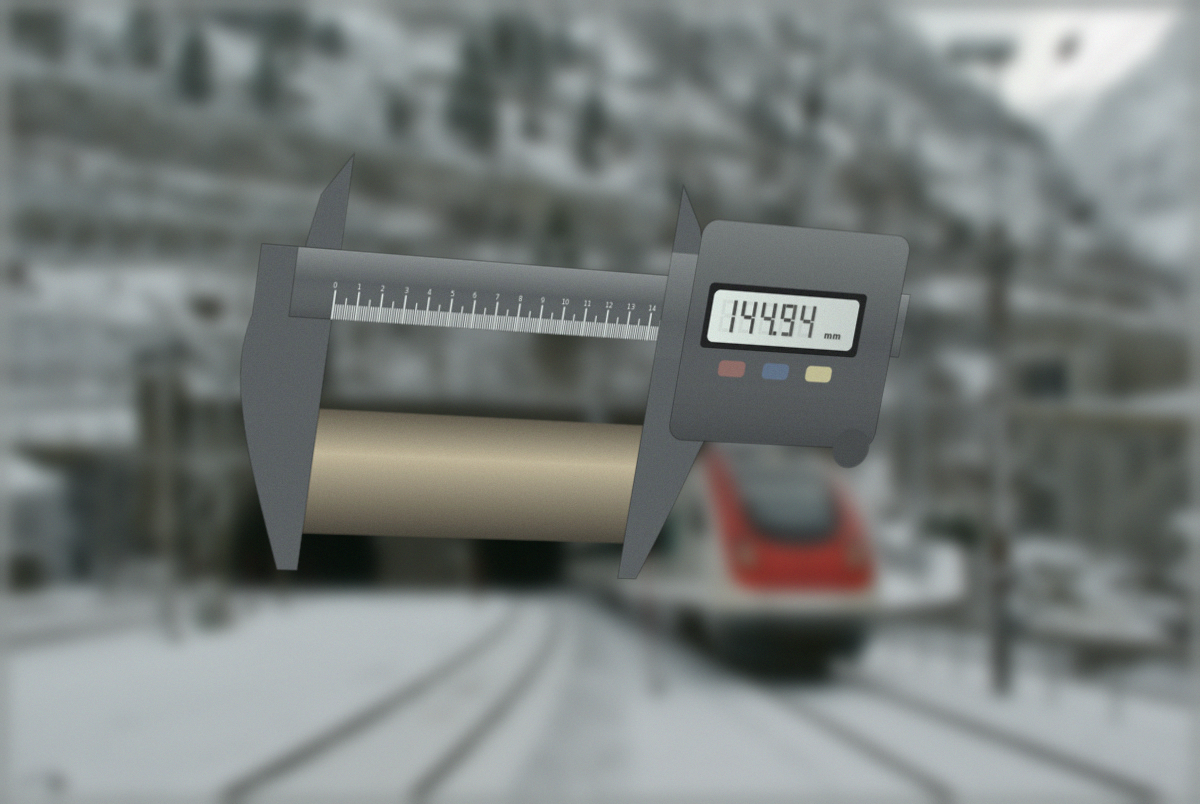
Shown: 144.94 mm
